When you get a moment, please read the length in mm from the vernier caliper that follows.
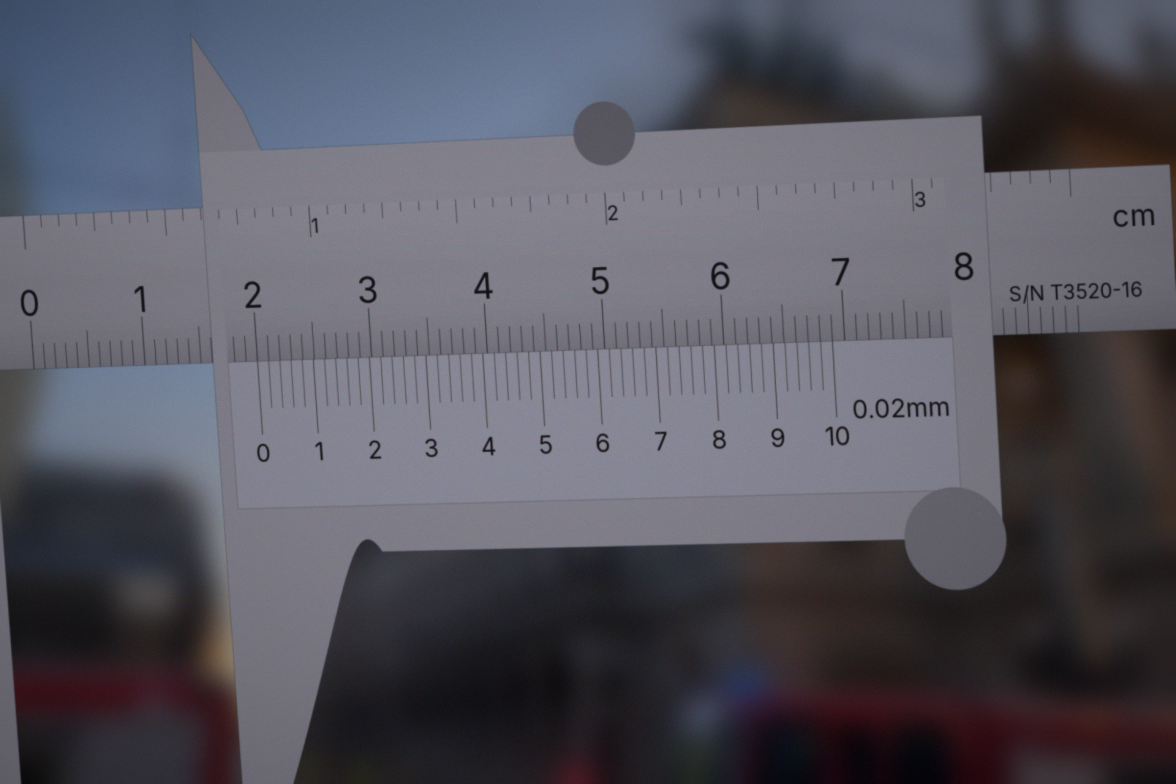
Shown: 20.0 mm
